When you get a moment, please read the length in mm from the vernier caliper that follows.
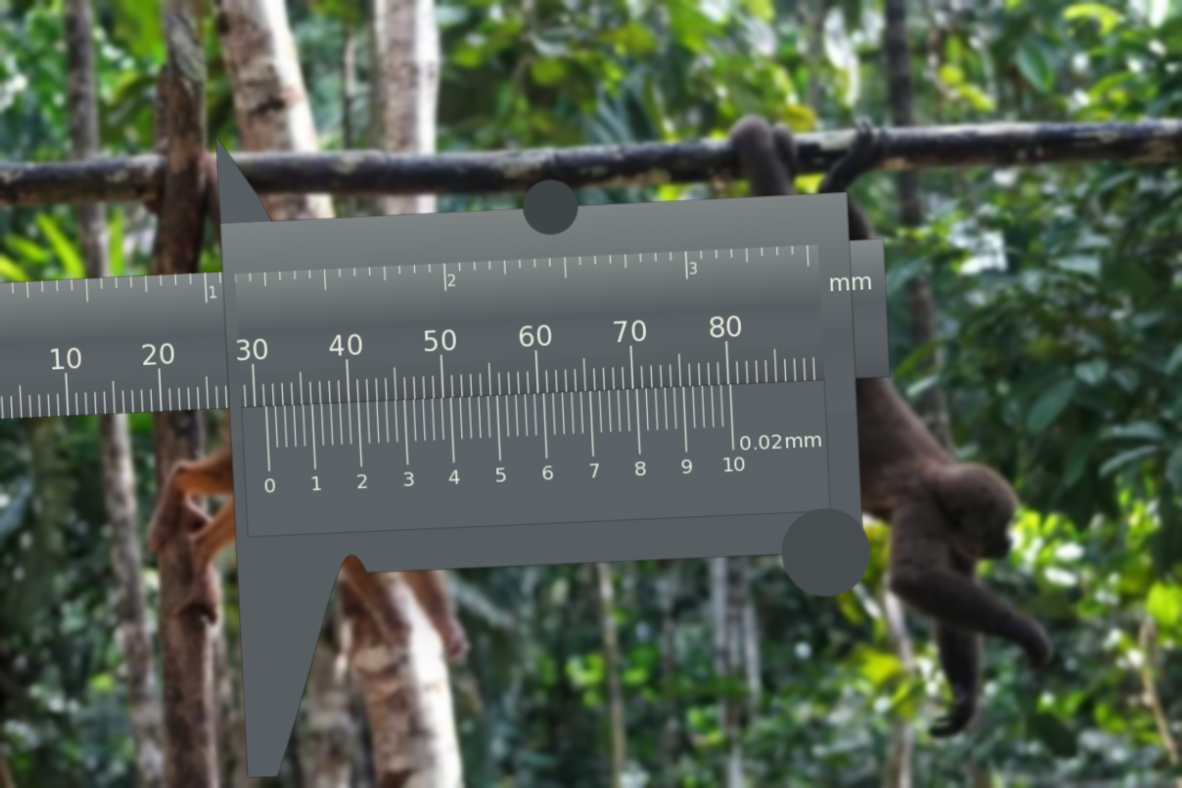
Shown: 31.2 mm
